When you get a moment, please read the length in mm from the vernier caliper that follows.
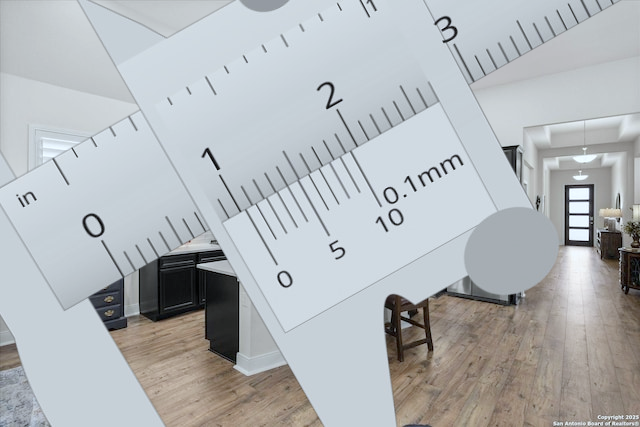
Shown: 10.4 mm
